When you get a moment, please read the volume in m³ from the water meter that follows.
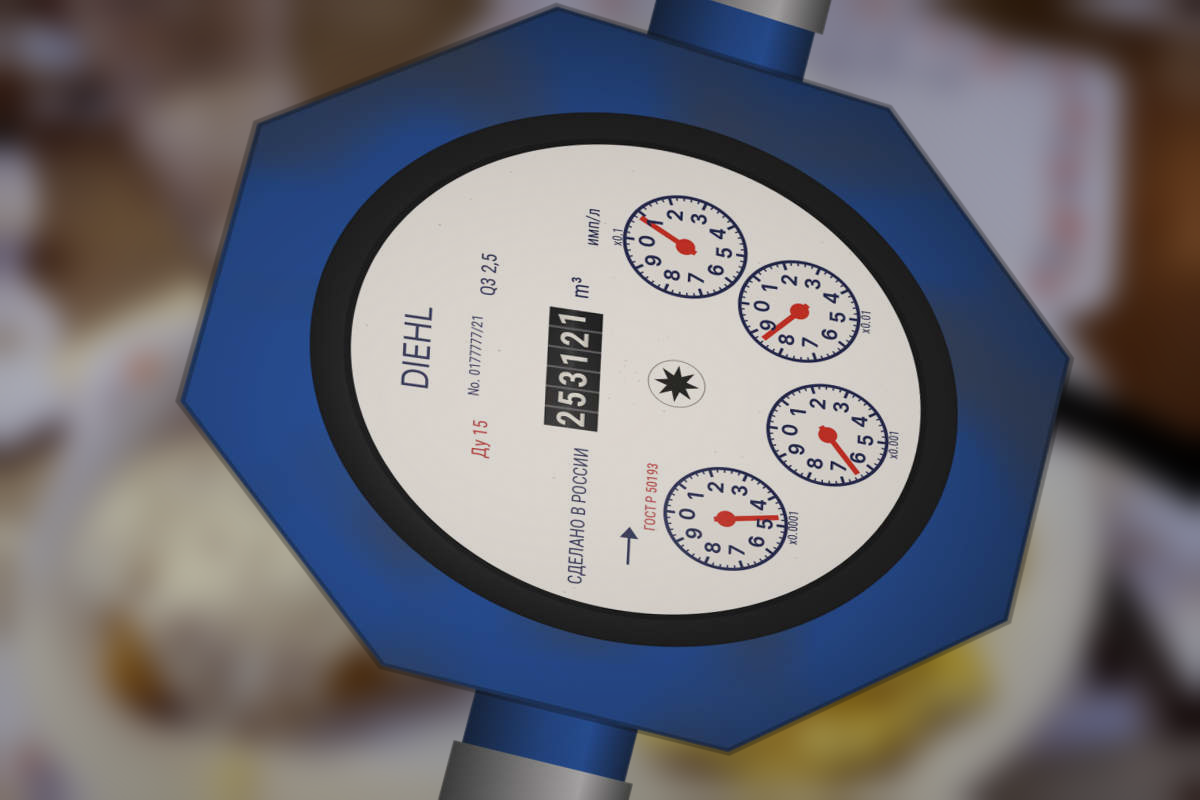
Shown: 253121.0864 m³
